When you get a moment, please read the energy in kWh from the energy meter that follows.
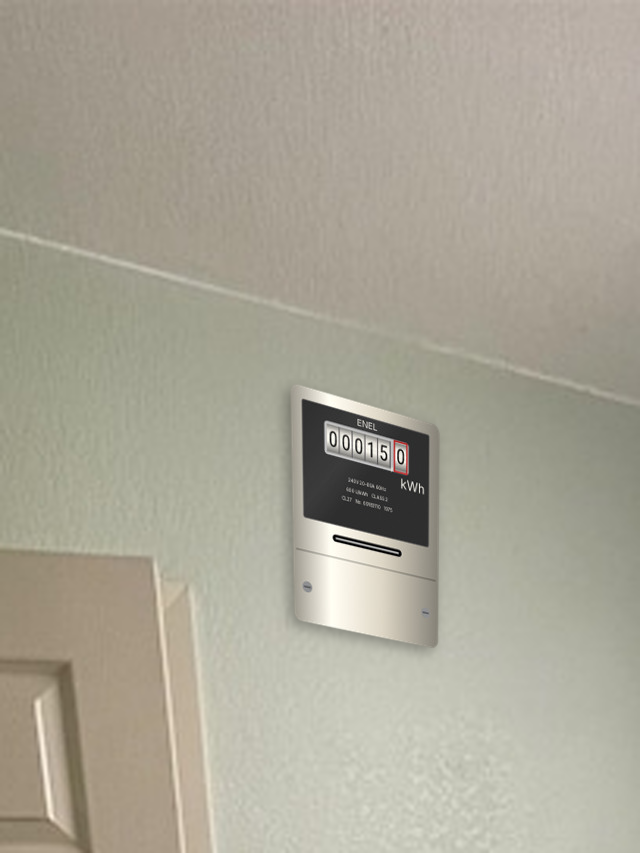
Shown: 15.0 kWh
